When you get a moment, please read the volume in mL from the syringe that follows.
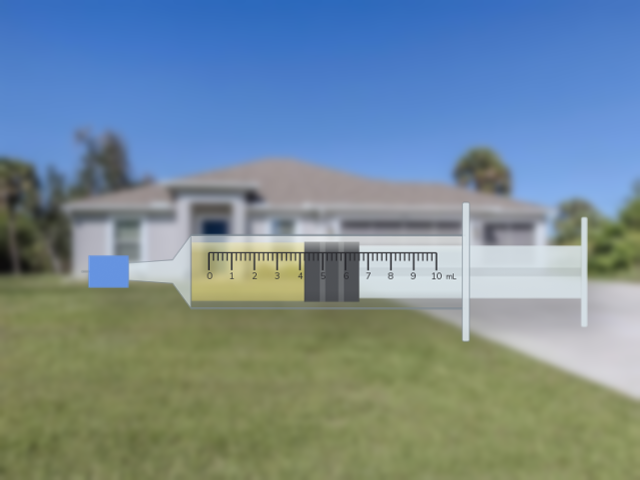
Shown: 4.2 mL
